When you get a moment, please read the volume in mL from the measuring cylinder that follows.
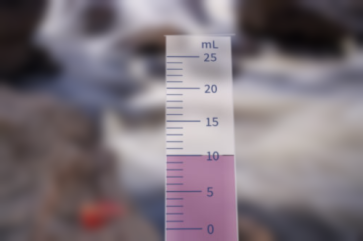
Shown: 10 mL
